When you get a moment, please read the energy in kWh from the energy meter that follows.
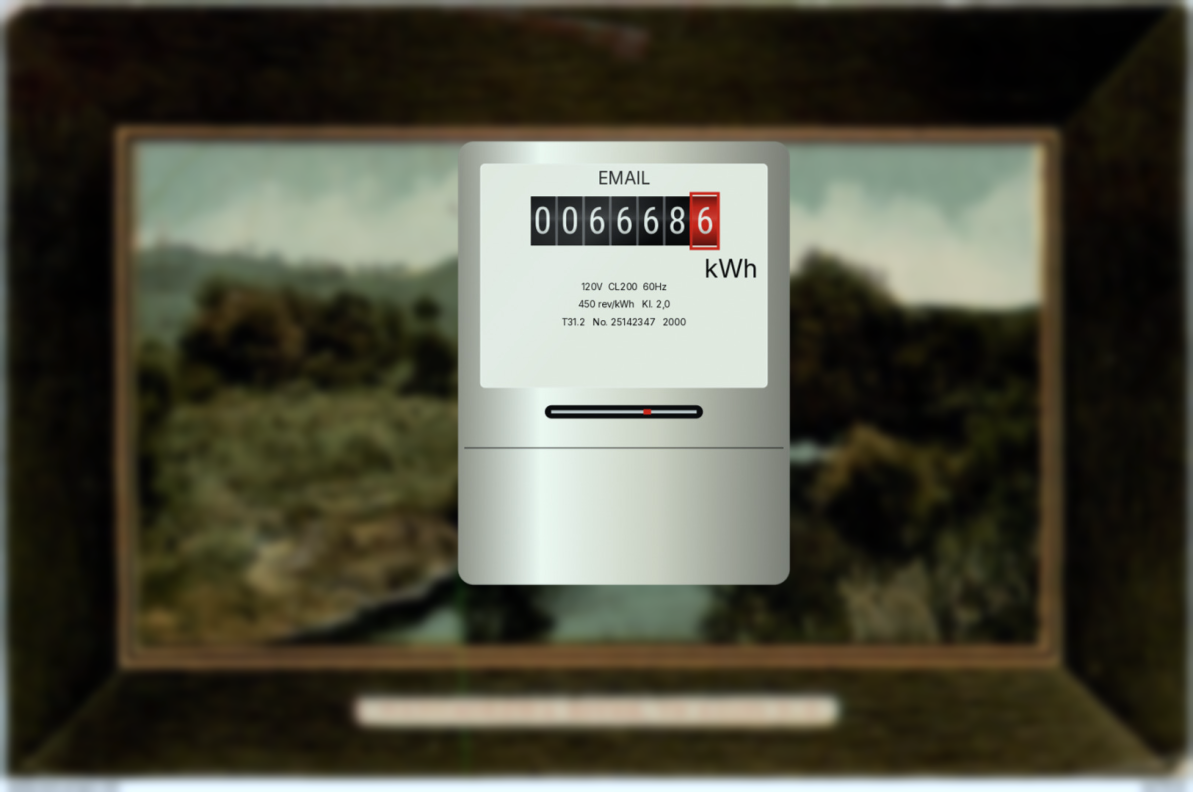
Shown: 6668.6 kWh
